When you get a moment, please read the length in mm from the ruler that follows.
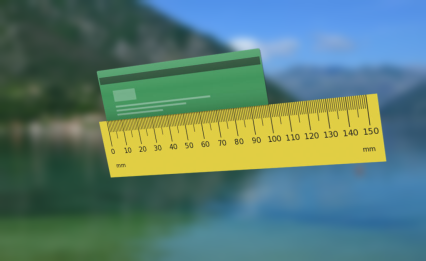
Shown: 100 mm
